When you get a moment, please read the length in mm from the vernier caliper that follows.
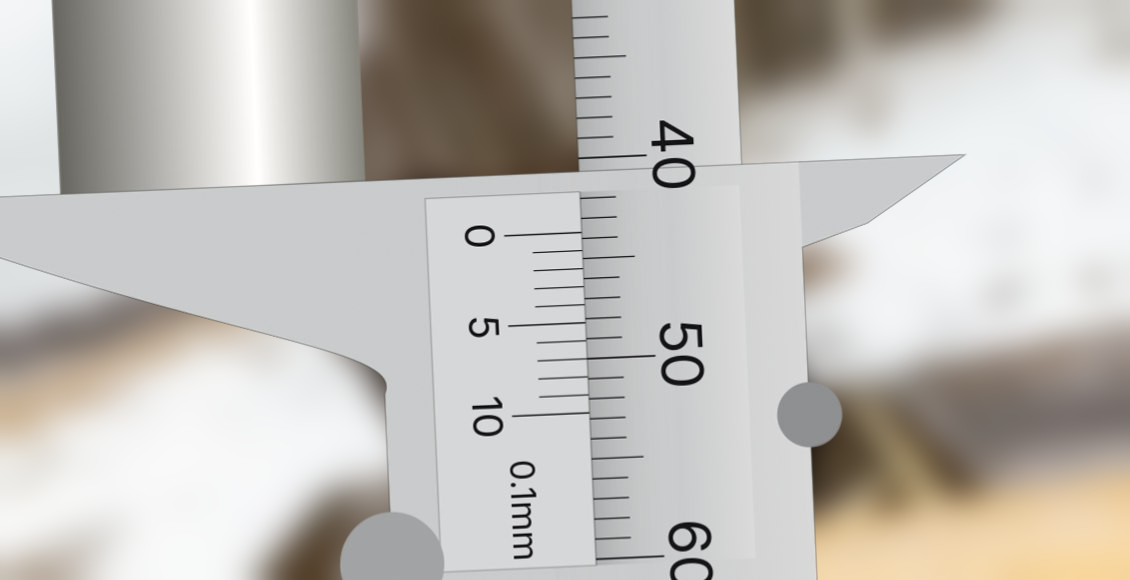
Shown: 43.7 mm
